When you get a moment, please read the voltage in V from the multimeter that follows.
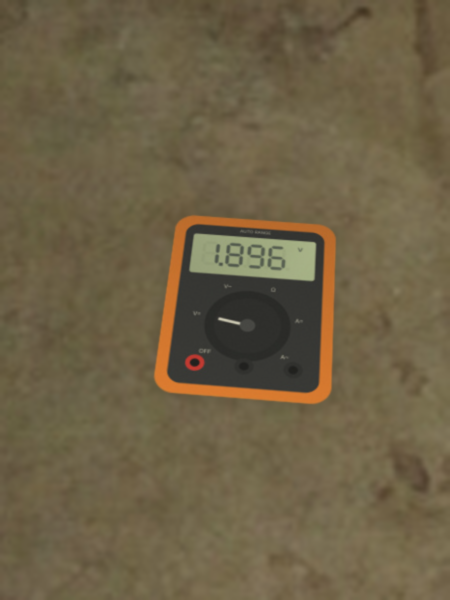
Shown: 1.896 V
